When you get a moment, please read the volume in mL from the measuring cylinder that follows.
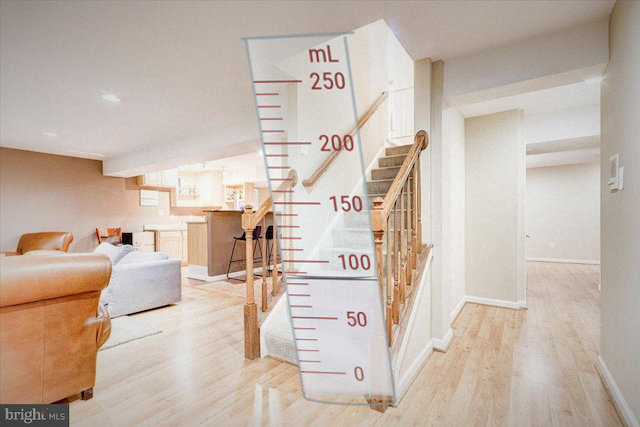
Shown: 85 mL
